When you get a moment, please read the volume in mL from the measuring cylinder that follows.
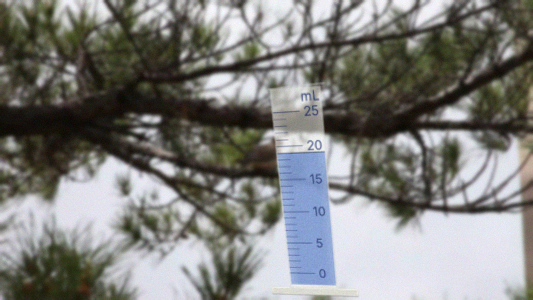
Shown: 19 mL
